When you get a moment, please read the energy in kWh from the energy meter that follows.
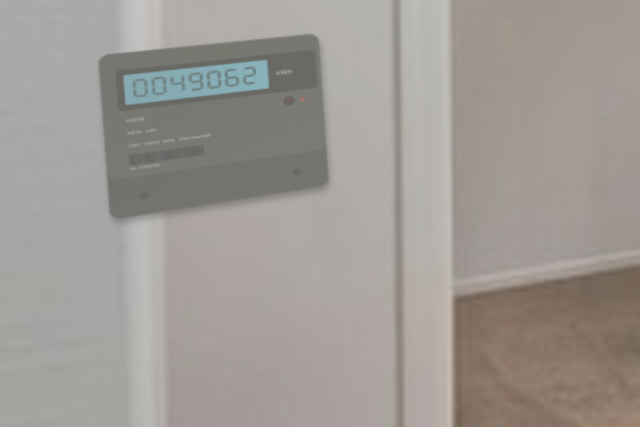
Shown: 49062 kWh
